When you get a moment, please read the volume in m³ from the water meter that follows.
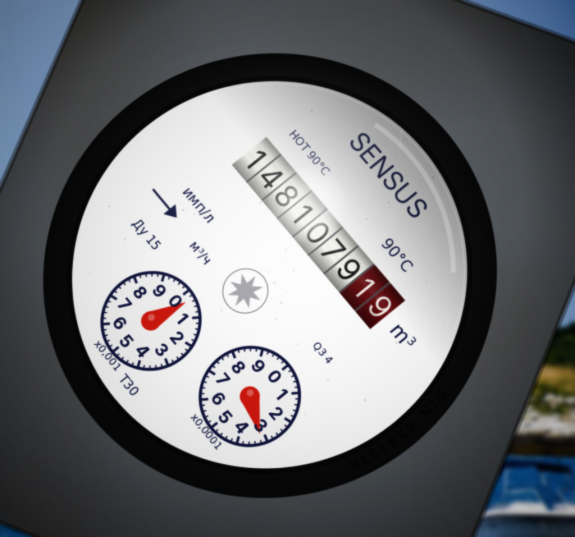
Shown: 1481079.1903 m³
